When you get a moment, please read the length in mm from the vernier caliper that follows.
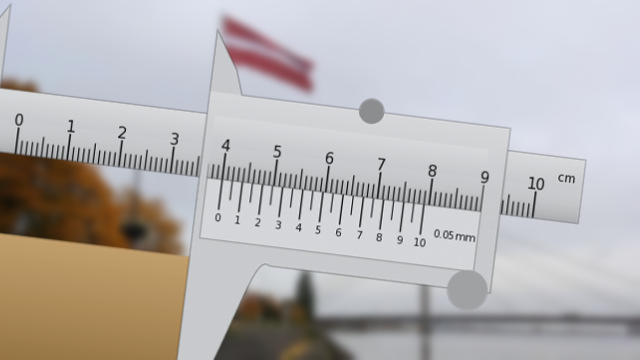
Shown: 40.0 mm
